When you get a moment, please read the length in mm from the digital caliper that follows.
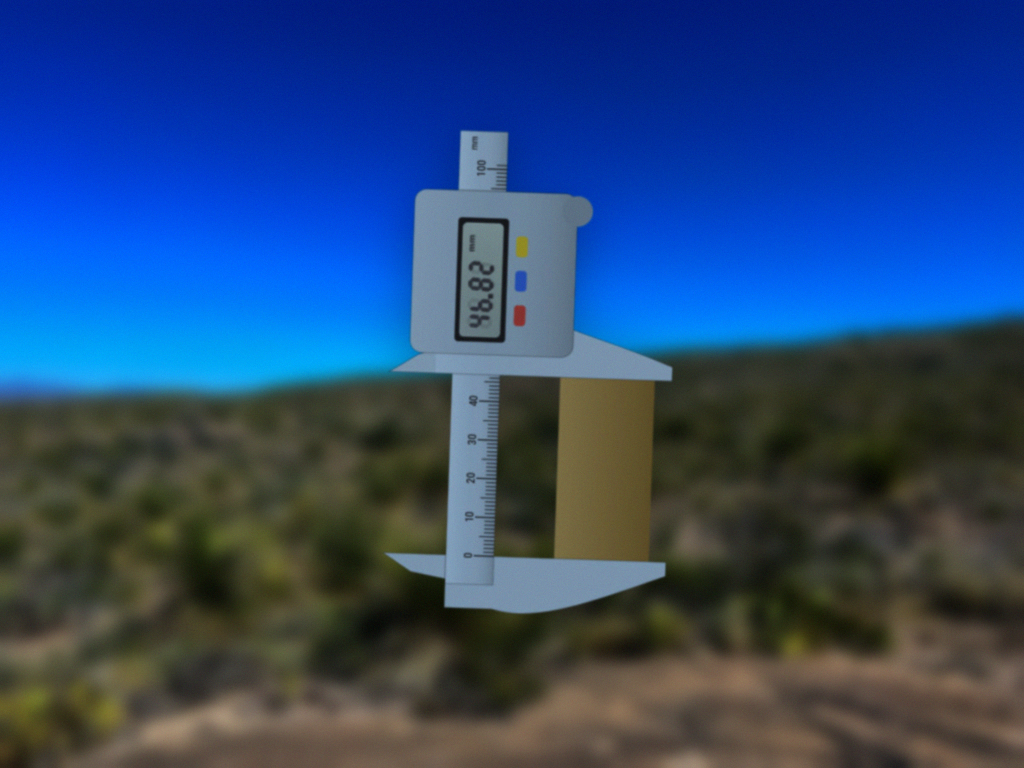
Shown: 46.82 mm
